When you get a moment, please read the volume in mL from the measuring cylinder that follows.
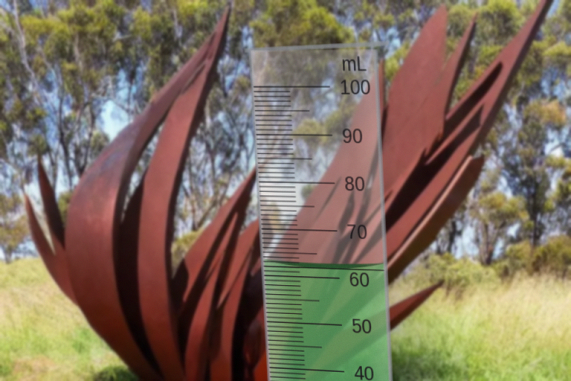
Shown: 62 mL
